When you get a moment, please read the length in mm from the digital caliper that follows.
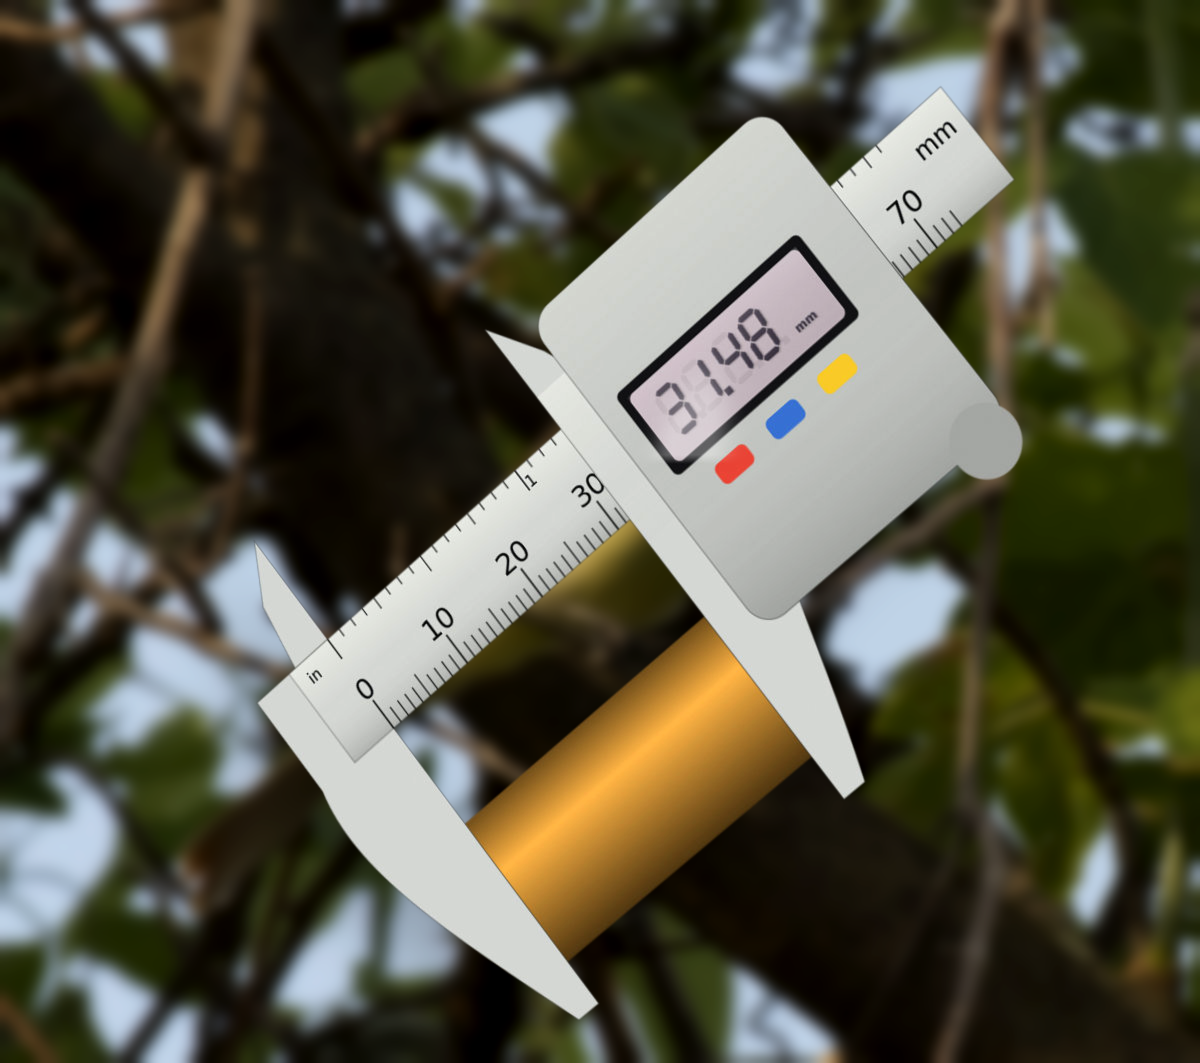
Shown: 31.48 mm
